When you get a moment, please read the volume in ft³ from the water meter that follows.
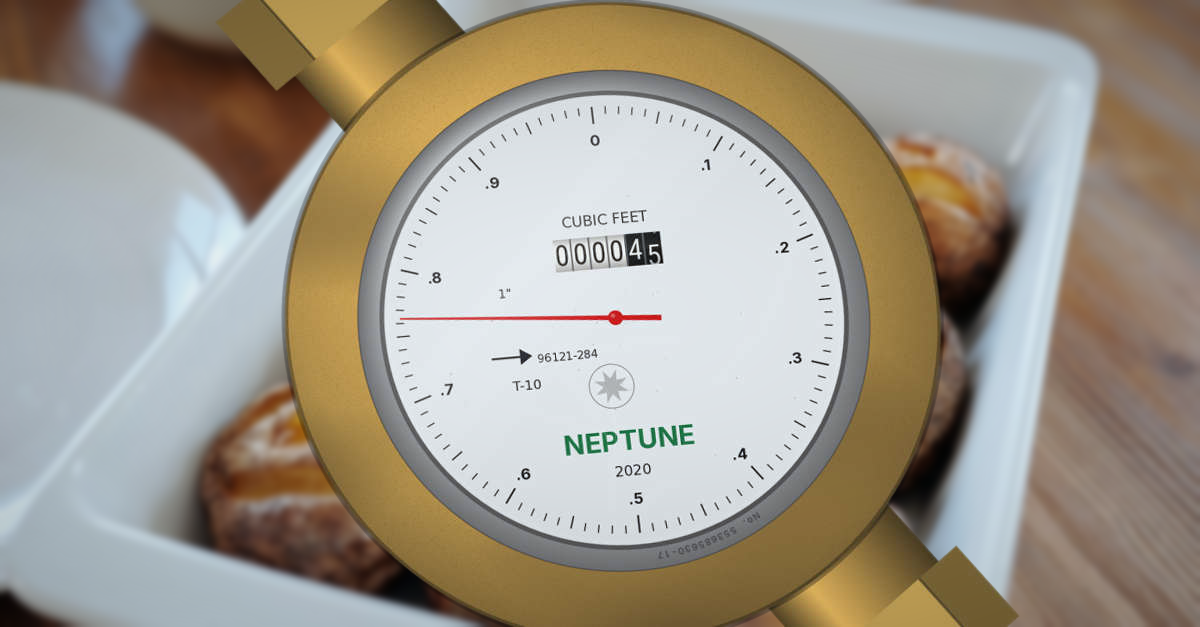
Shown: 44.76 ft³
